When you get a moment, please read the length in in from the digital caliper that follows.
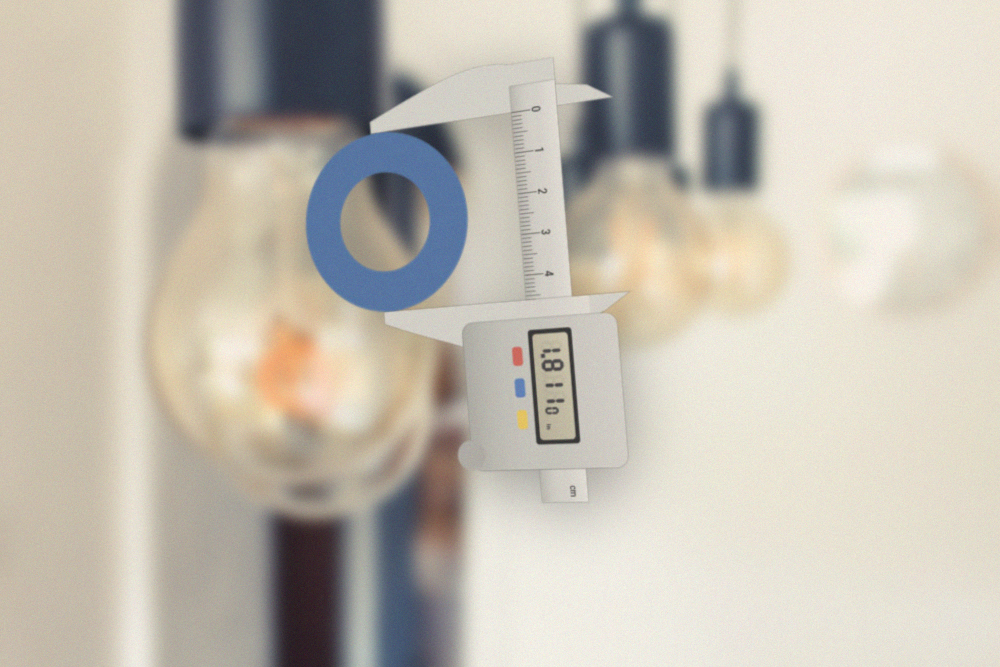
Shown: 1.8110 in
